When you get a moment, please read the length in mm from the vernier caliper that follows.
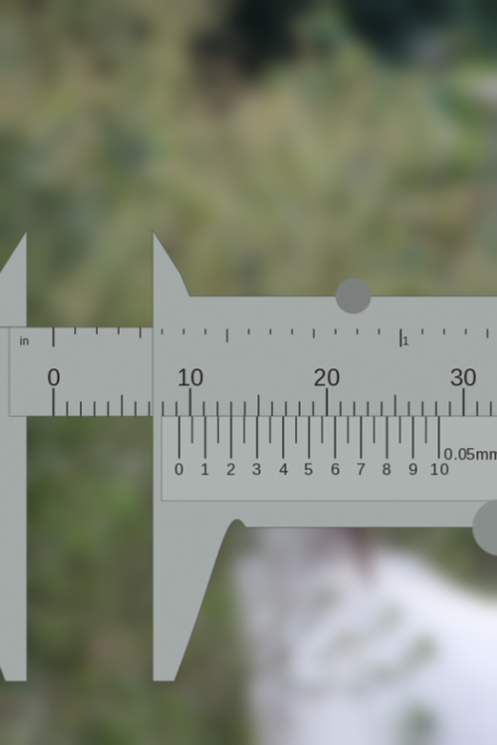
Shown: 9.2 mm
